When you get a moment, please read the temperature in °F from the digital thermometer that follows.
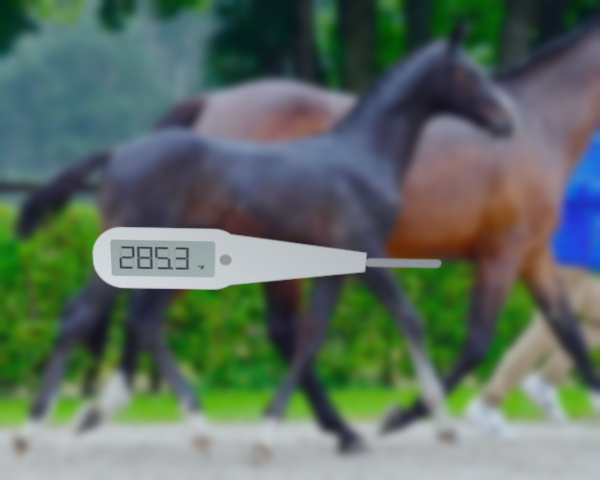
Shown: 285.3 °F
